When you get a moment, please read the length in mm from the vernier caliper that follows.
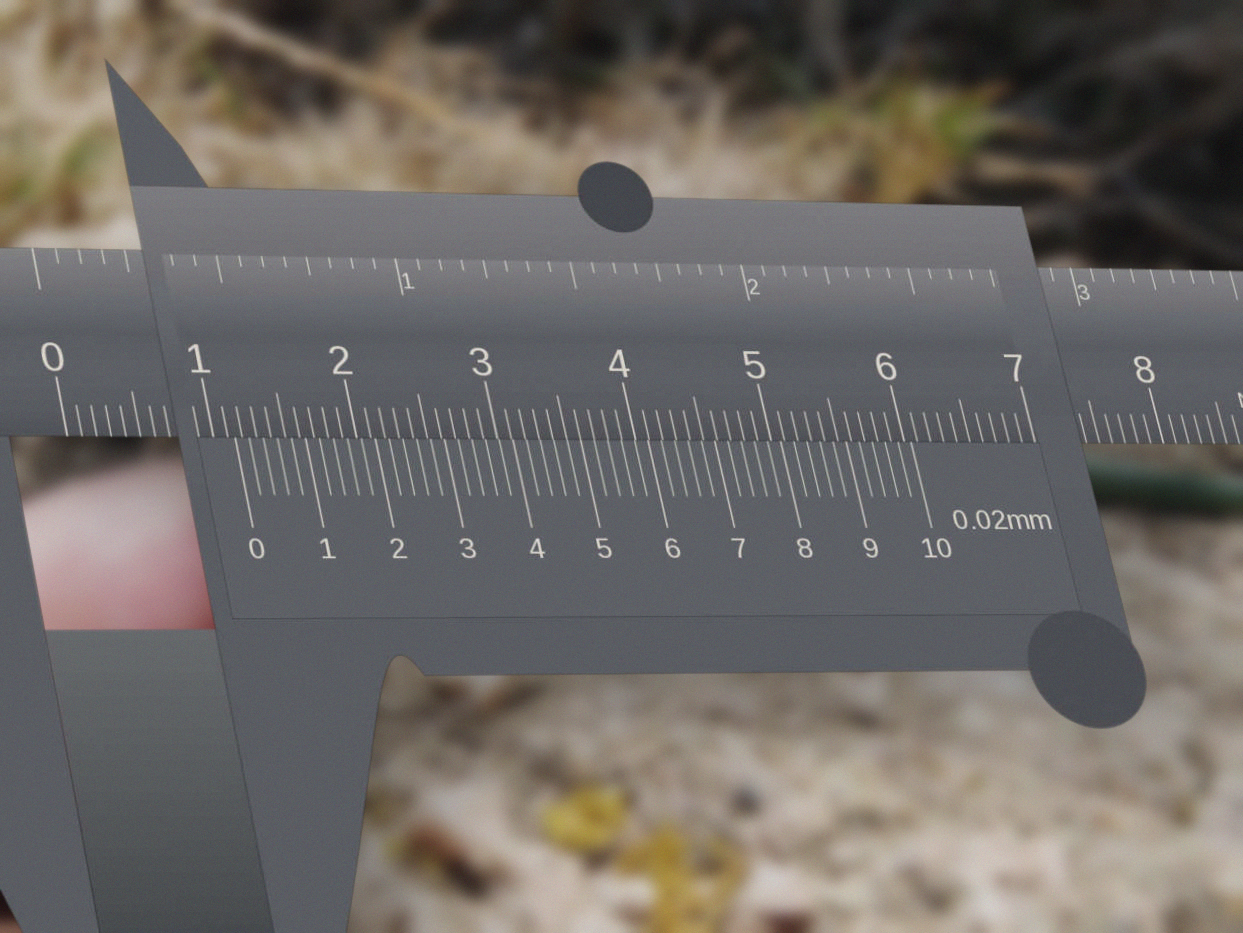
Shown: 11.5 mm
